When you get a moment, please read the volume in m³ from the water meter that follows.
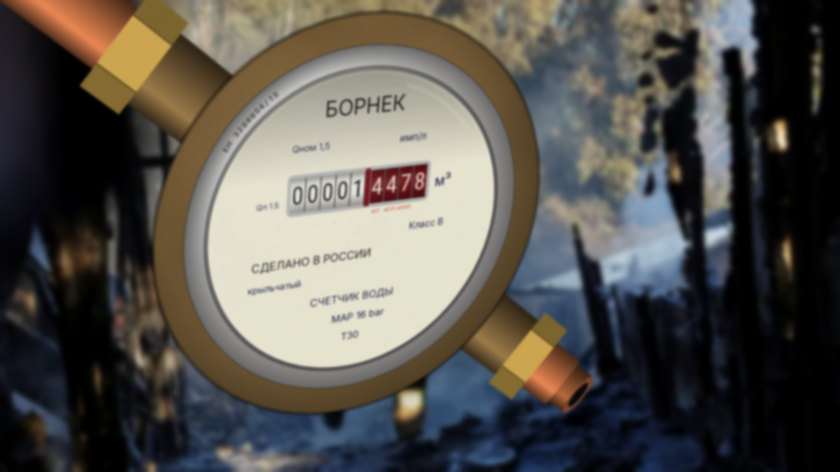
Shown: 1.4478 m³
